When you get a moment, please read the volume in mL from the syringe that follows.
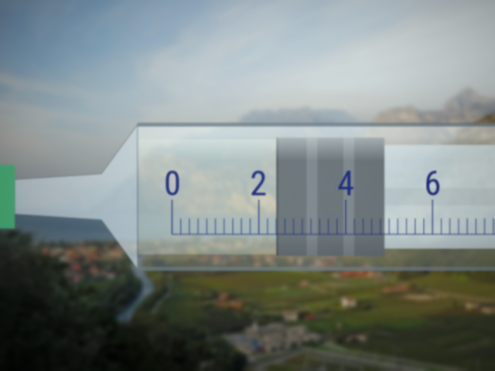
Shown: 2.4 mL
